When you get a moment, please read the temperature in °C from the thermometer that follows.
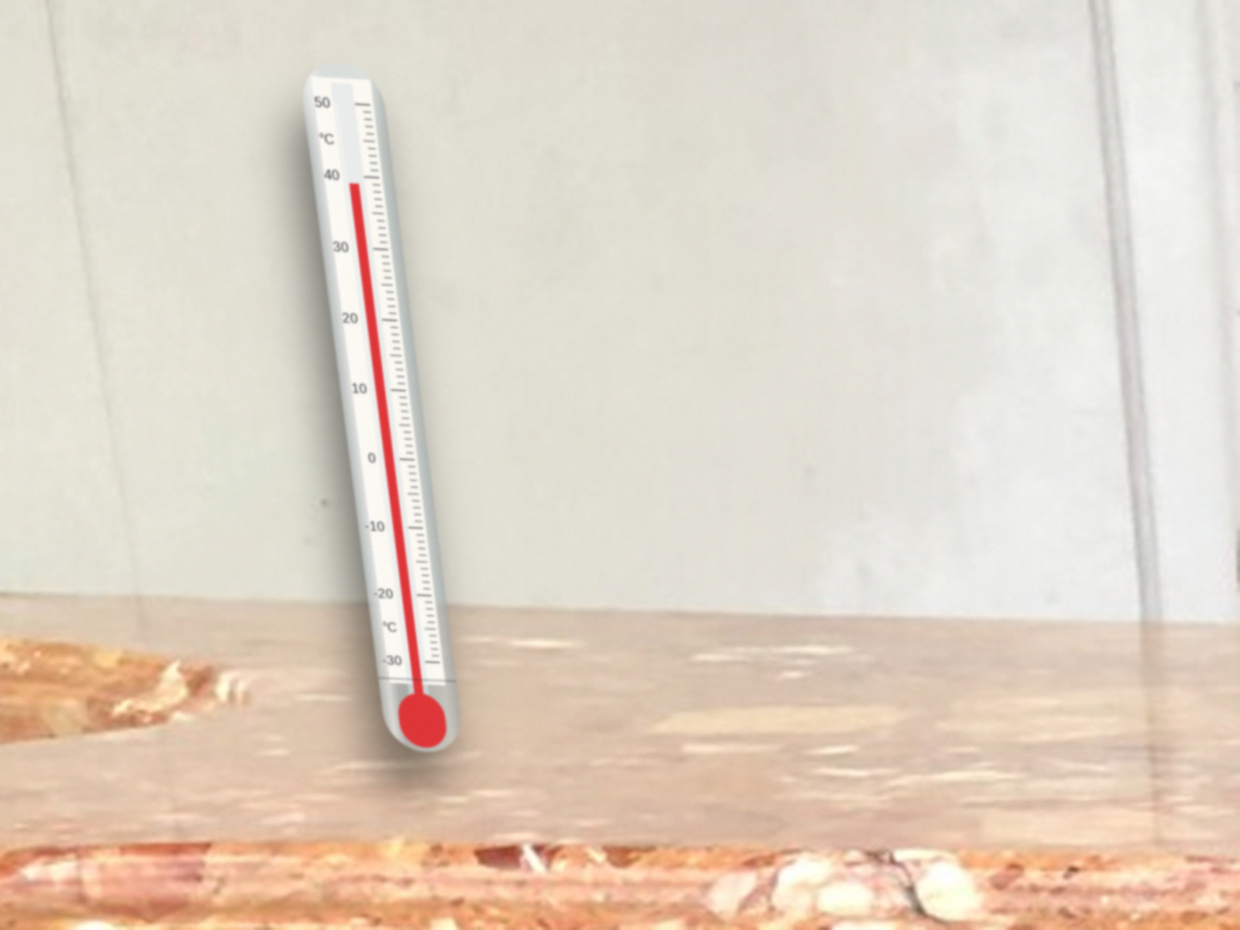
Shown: 39 °C
